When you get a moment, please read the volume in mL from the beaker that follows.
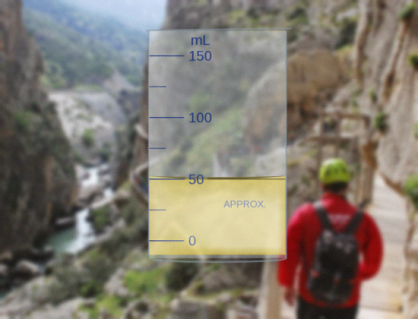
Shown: 50 mL
